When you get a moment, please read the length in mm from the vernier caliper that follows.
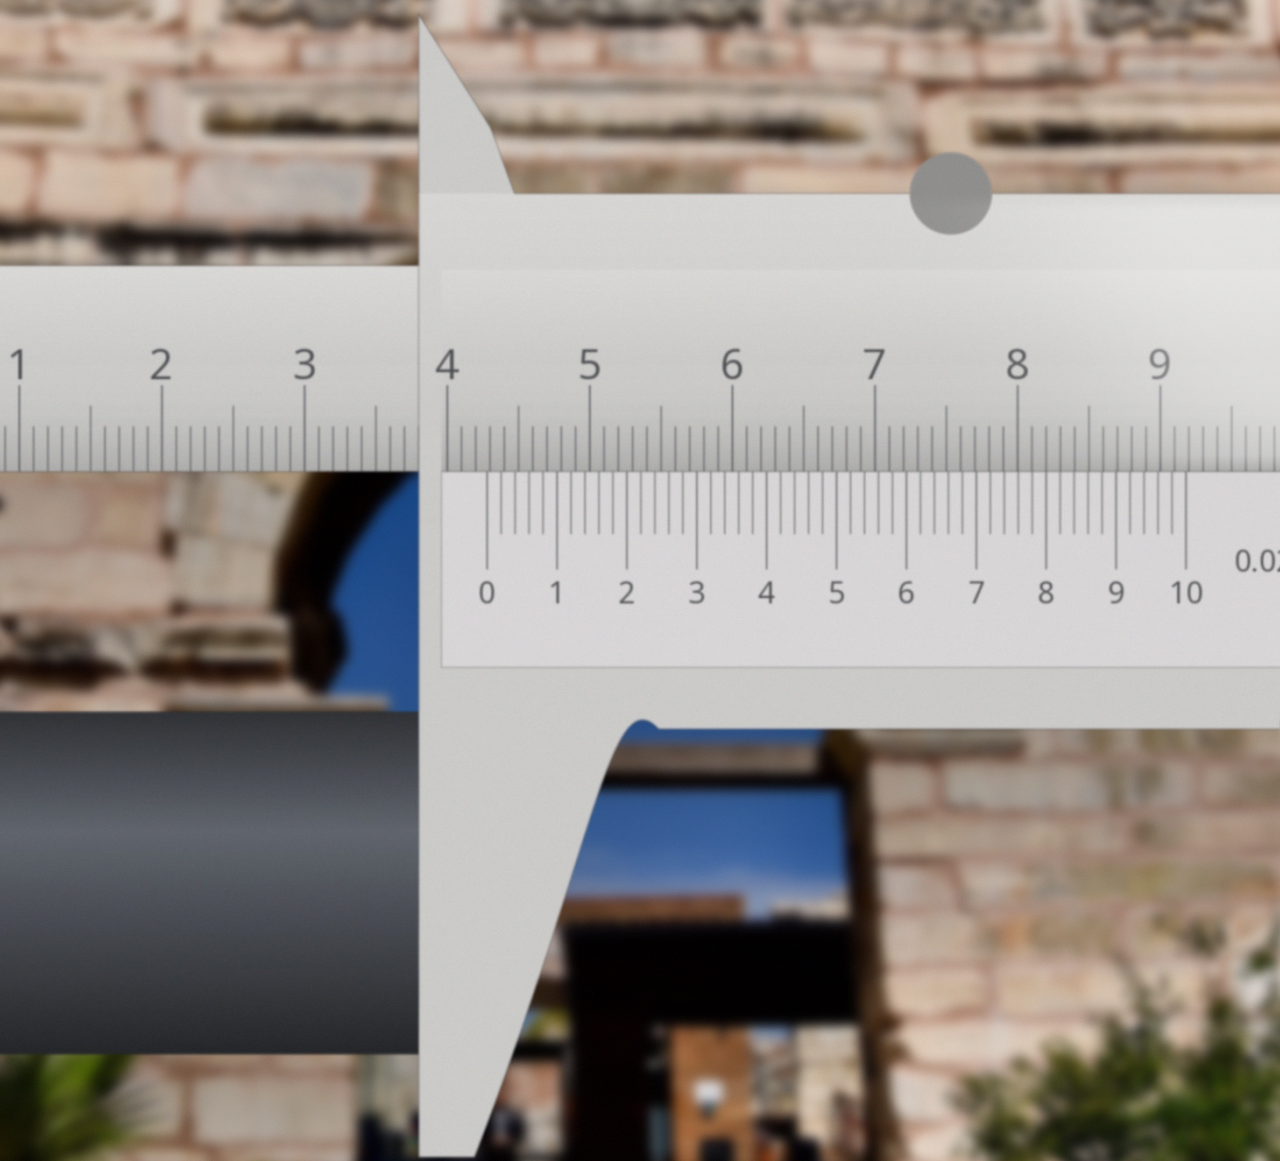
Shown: 42.8 mm
